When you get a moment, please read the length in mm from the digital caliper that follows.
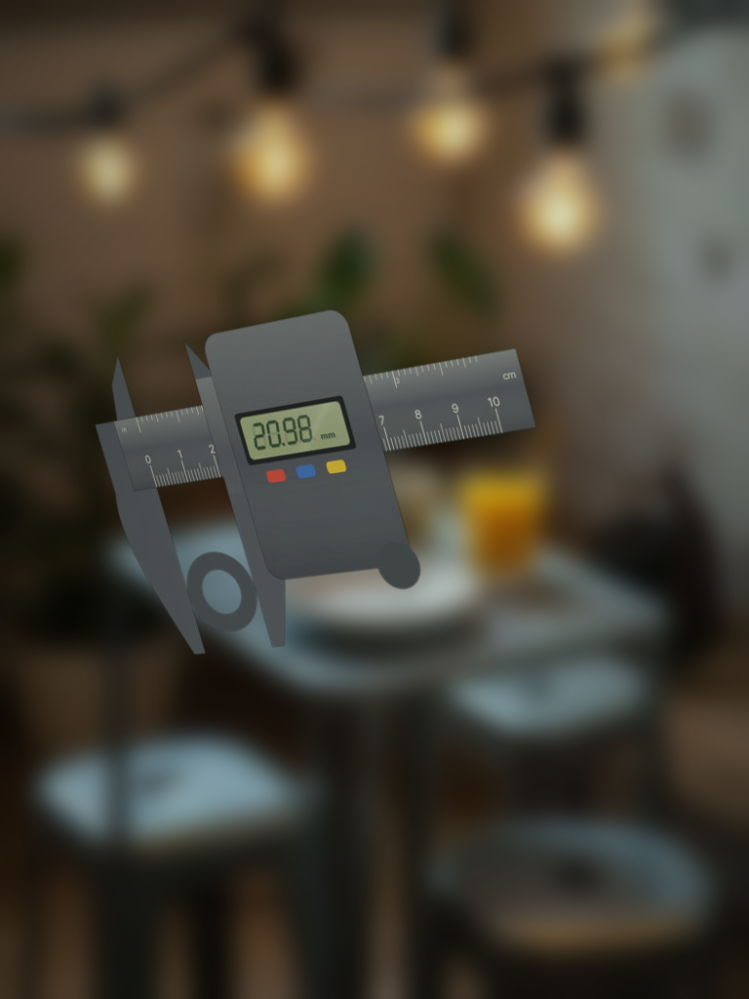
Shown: 20.98 mm
